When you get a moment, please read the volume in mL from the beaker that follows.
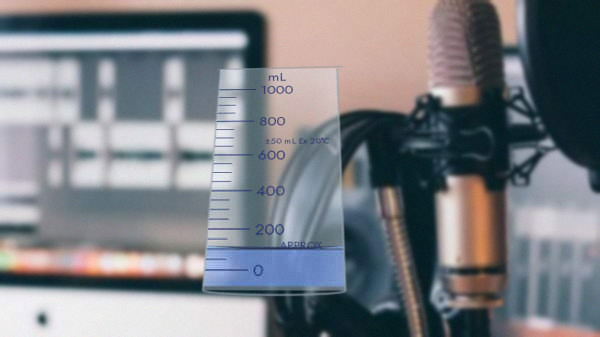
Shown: 100 mL
